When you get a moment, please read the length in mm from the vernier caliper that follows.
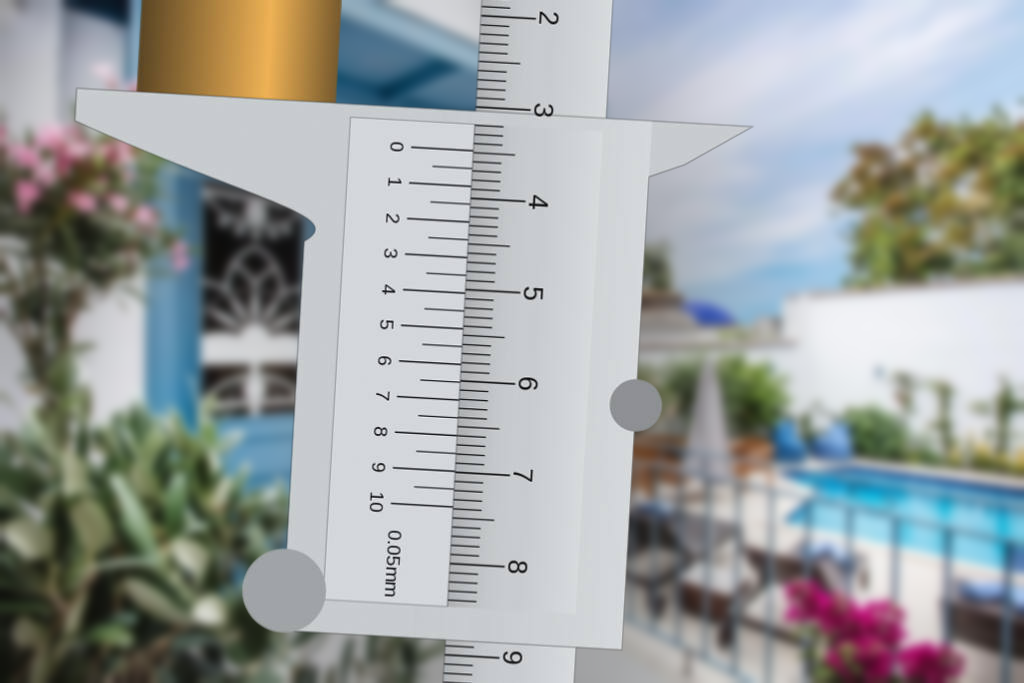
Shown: 34.8 mm
